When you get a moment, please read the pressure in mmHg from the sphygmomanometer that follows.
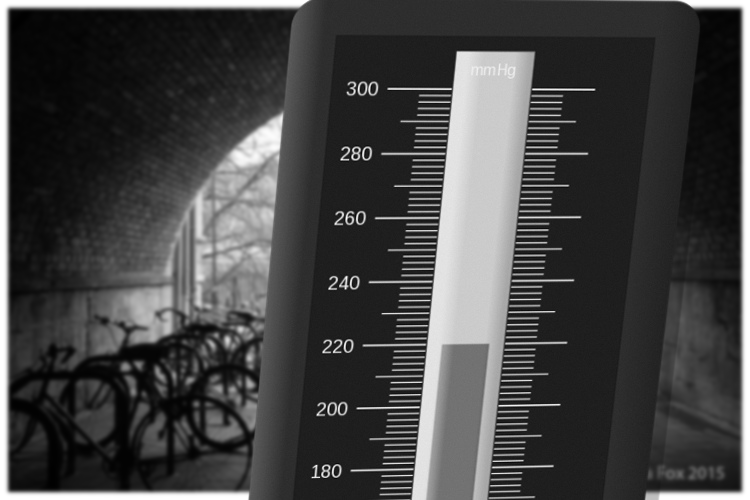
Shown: 220 mmHg
